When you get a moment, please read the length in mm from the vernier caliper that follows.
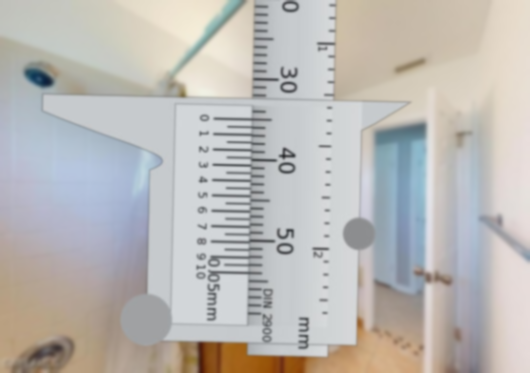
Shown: 35.0 mm
